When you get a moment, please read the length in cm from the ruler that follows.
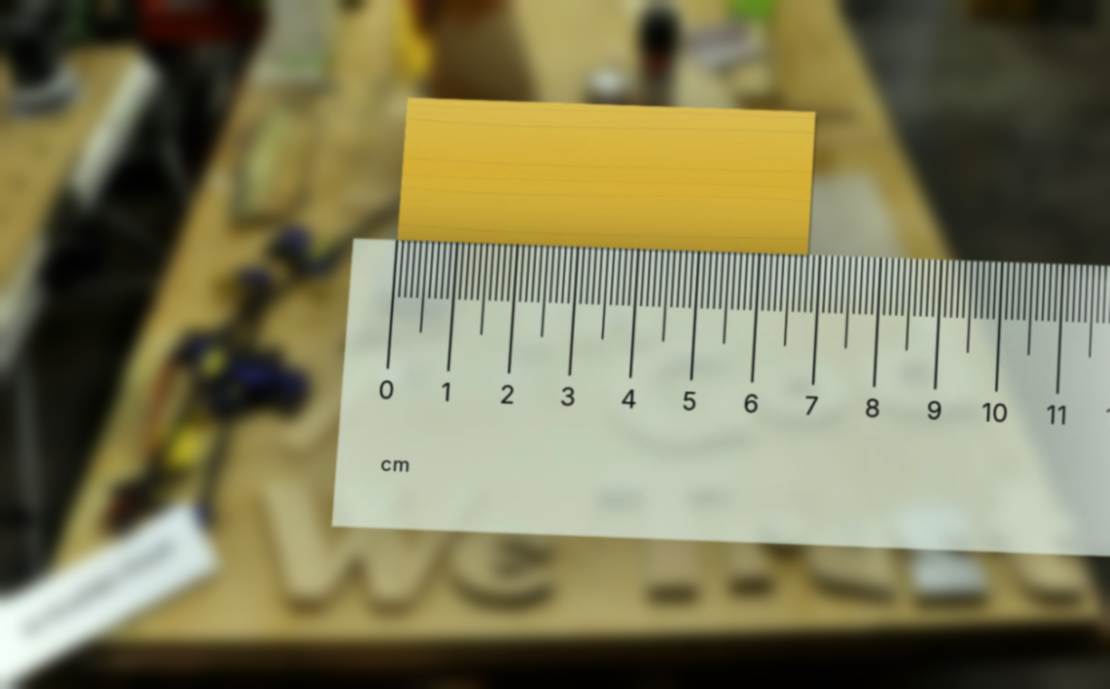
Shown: 6.8 cm
